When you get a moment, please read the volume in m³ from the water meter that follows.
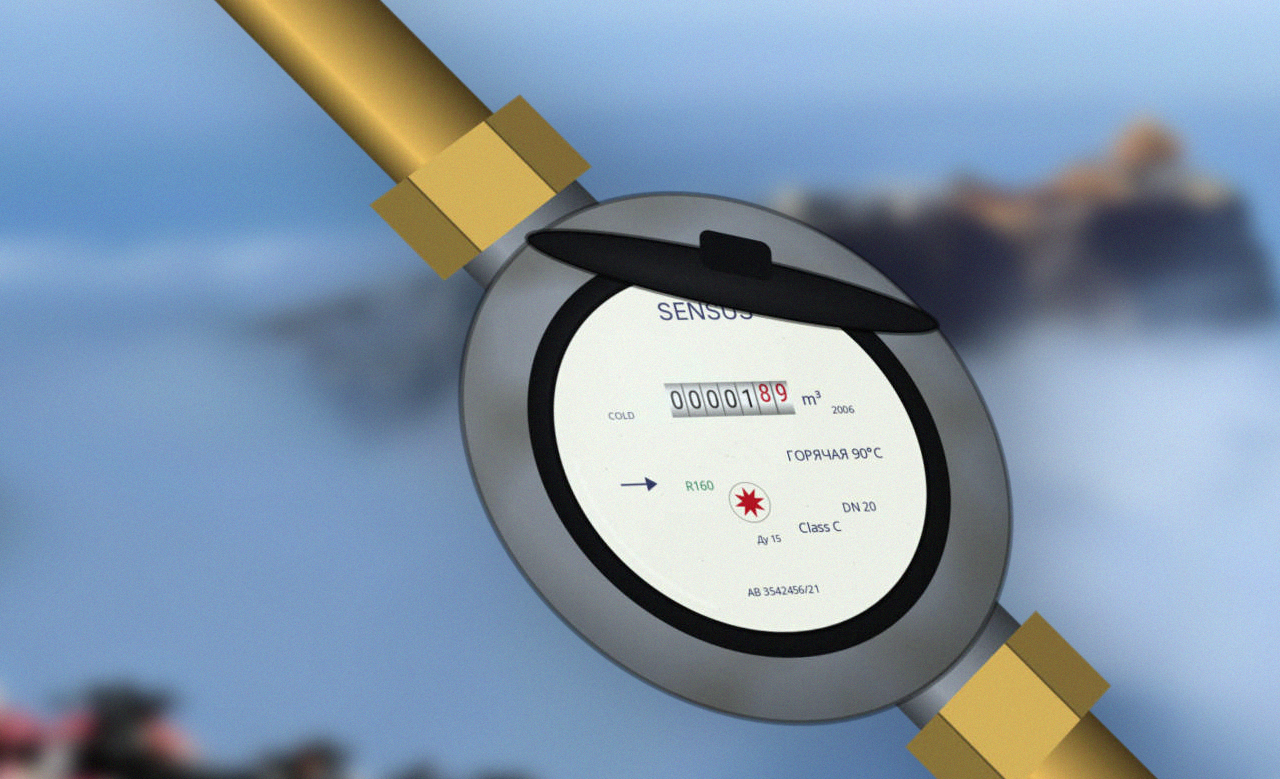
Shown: 1.89 m³
